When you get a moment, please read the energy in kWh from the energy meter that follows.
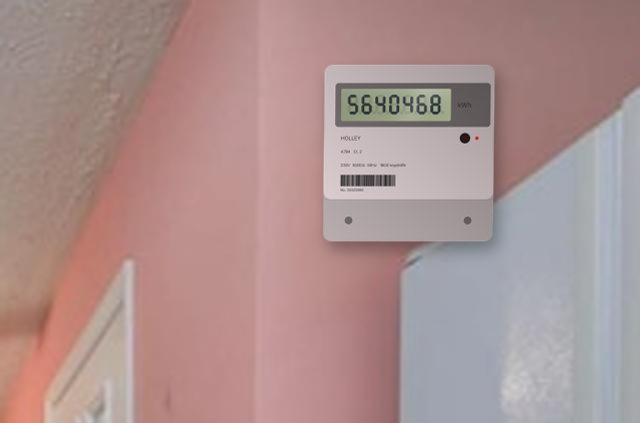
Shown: 5640468 kWh
